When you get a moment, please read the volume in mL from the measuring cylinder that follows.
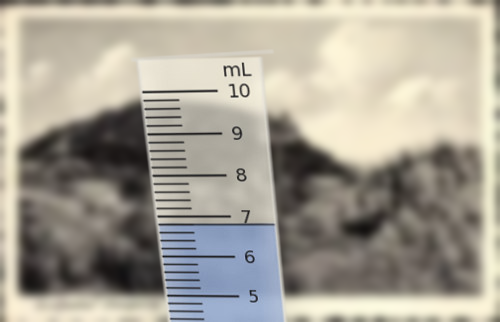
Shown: 6.8 mL
